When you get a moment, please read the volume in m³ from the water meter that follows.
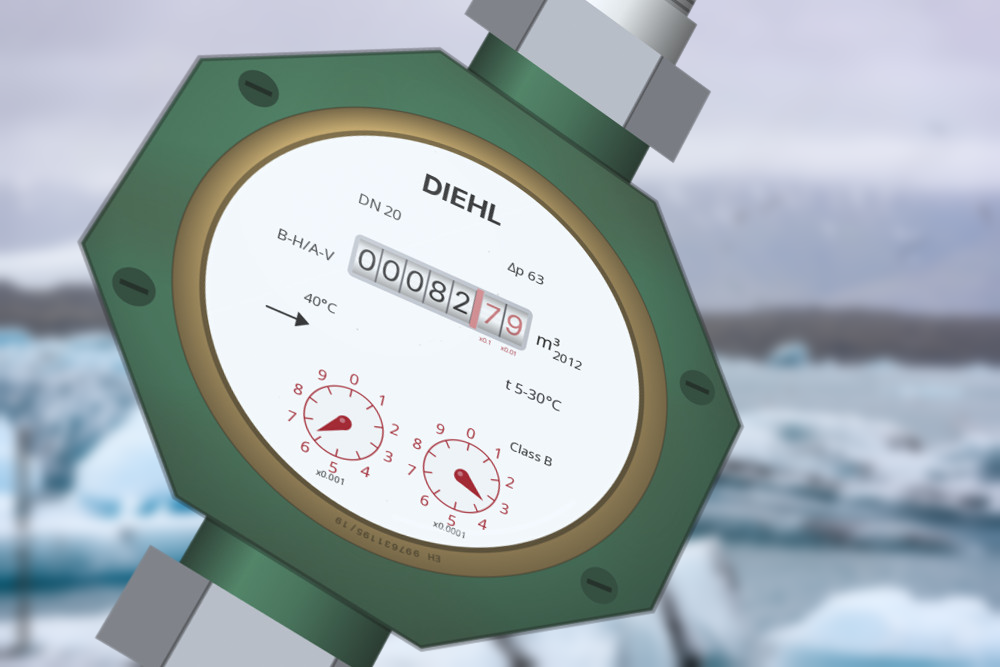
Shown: 82.7963 m³
